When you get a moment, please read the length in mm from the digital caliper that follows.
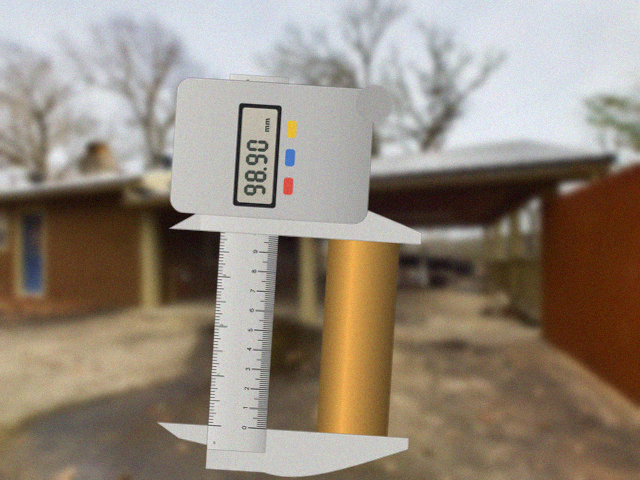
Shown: 98.90 mm
